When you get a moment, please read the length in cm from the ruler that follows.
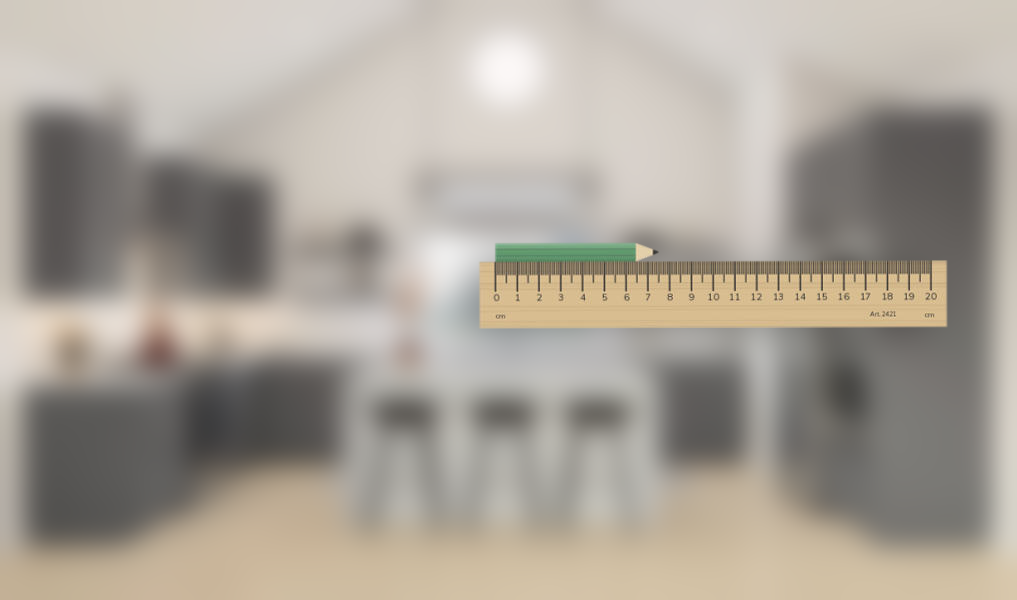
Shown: 7.5 cm
